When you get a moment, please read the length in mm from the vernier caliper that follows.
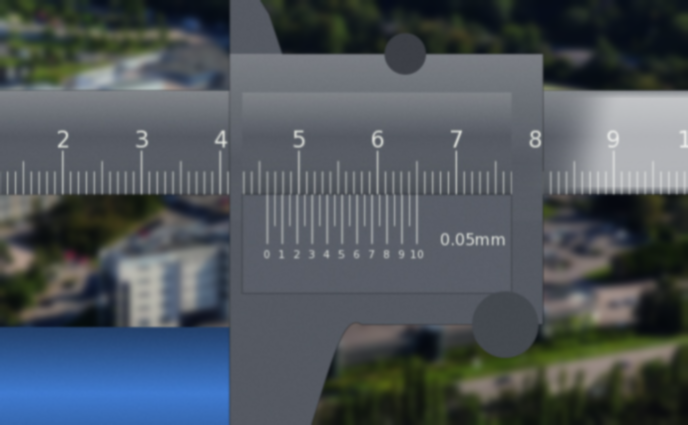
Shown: 46.0 mm
